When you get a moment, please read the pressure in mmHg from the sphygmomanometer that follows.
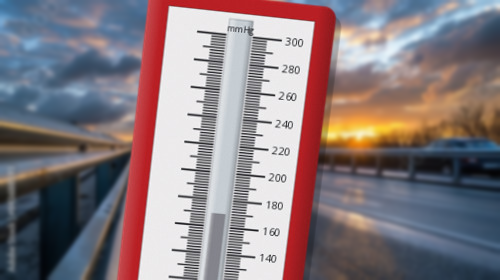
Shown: 170 mmHg
